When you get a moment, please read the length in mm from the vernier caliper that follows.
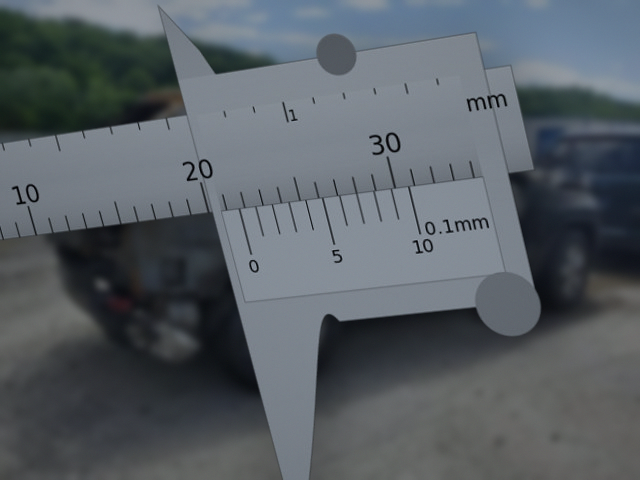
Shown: 21.7 mm
